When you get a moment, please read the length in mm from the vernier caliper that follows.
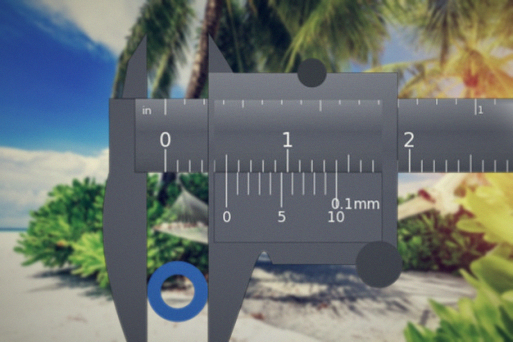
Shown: 5.0 mm
